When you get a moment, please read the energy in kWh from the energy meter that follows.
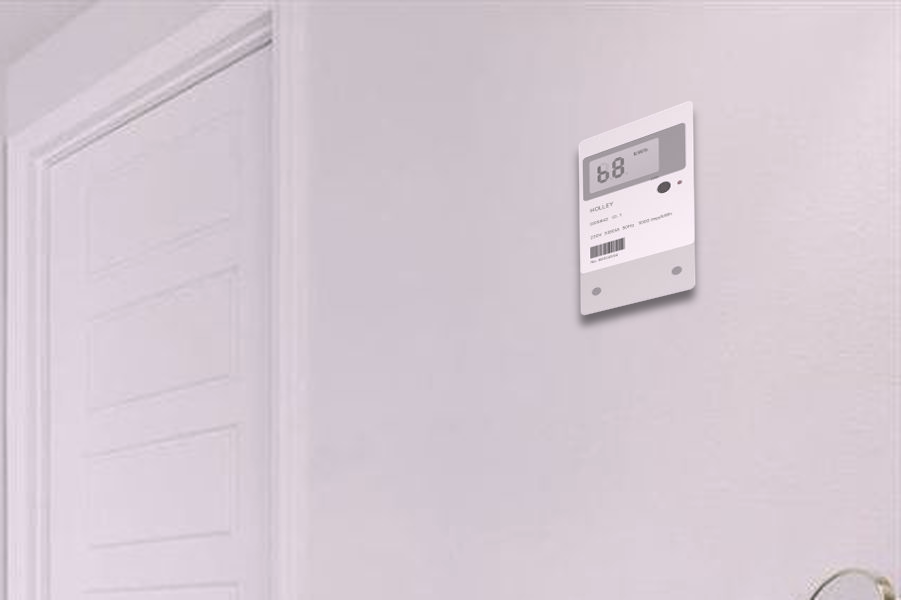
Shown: 68 kWh
